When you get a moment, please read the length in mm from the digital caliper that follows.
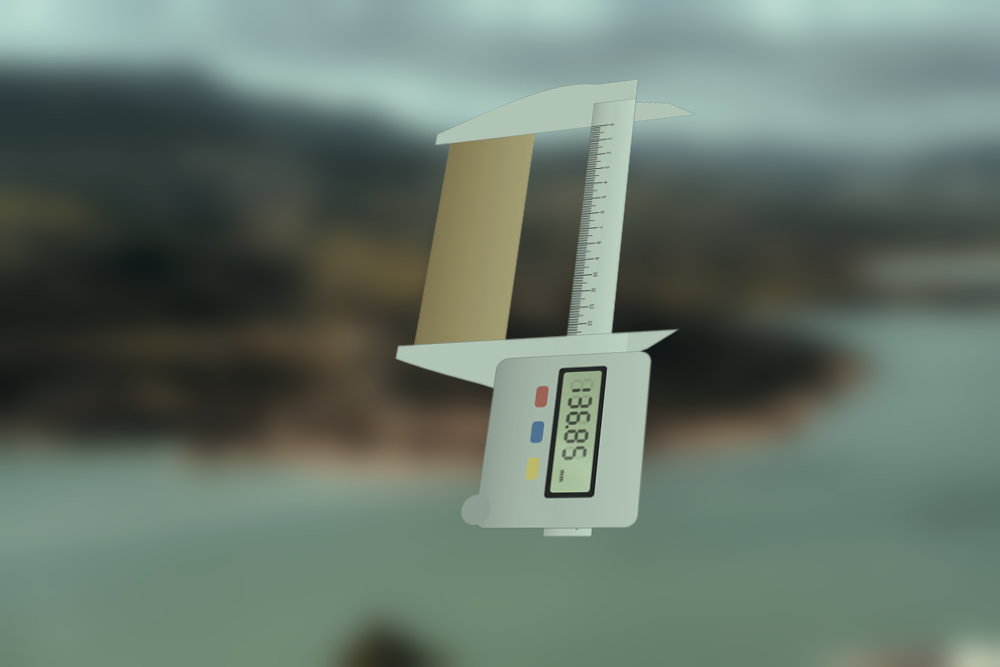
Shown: 136.85 mm
